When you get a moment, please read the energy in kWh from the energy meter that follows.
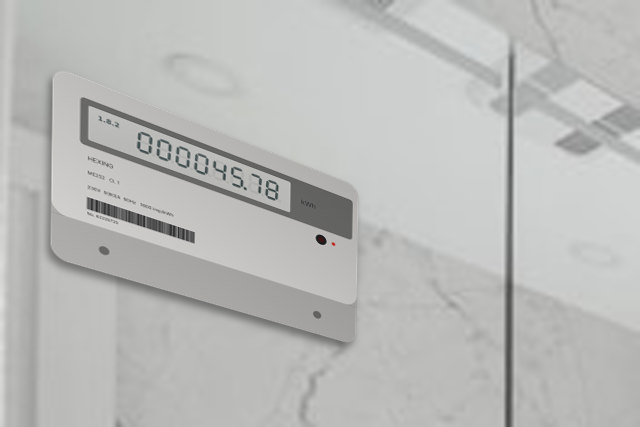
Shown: 45.78 kWh
